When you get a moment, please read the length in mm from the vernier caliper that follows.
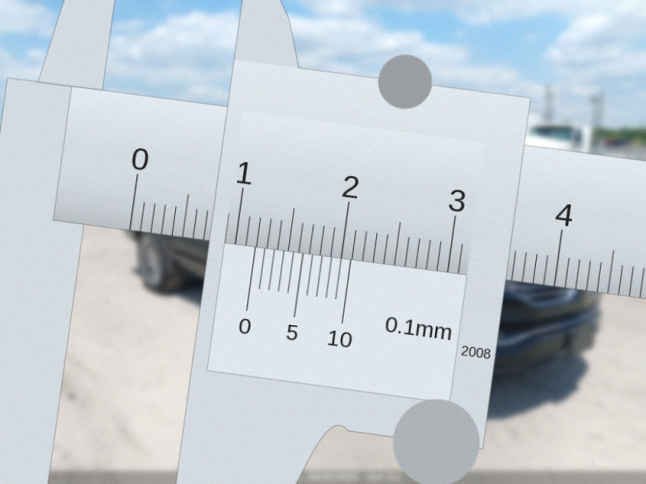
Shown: 11.9 mm
